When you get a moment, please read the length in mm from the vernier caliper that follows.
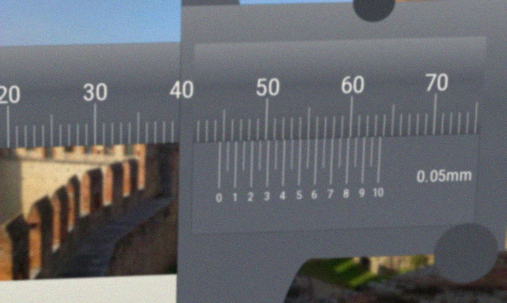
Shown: 44.6 mm
